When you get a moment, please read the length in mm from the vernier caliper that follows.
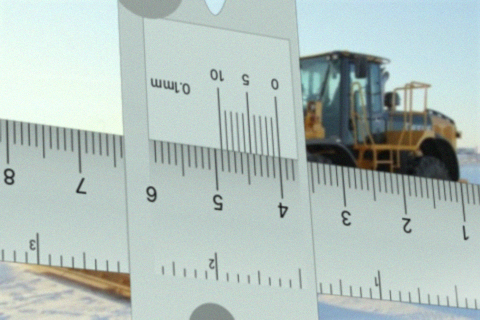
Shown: 40.0 mm
